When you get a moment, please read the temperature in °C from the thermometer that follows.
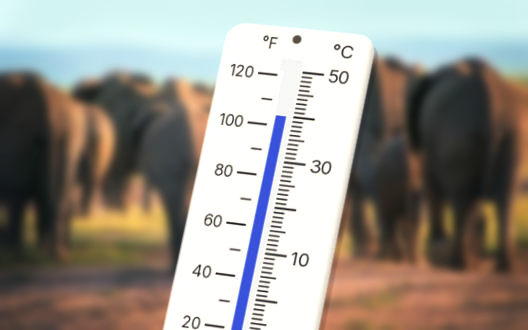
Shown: 40 °C
